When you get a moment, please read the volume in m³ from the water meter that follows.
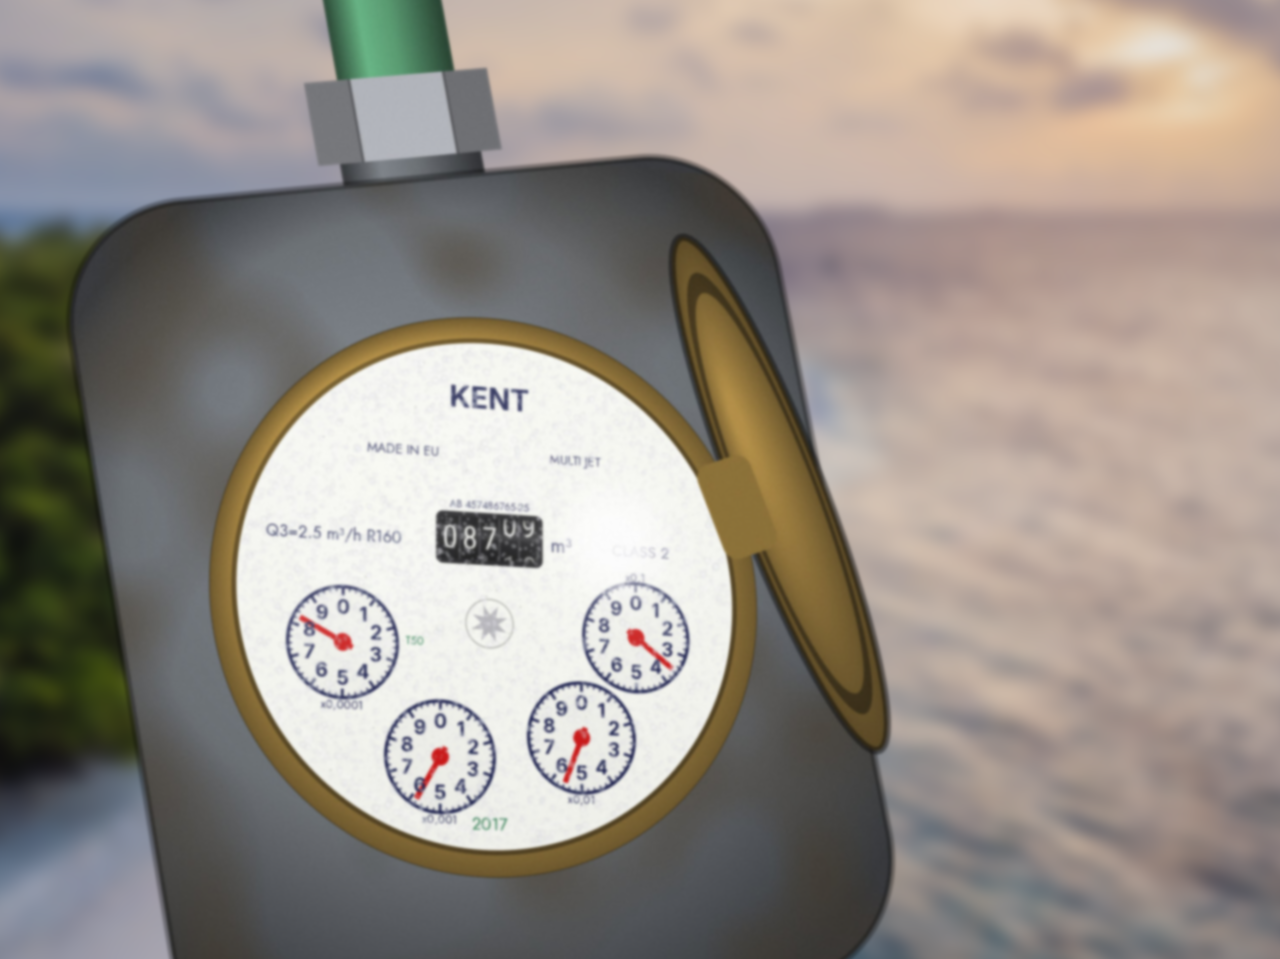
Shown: 8709.3558 m³
